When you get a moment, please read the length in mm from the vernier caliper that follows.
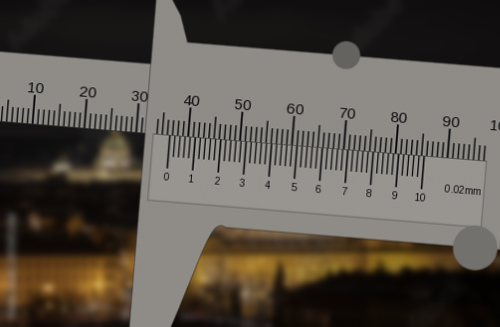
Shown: 36.5 mm
